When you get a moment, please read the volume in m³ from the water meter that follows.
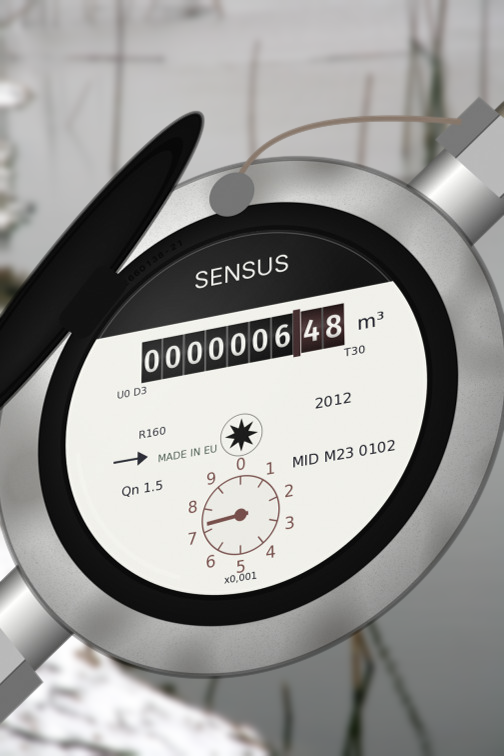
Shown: 6.487 m³
